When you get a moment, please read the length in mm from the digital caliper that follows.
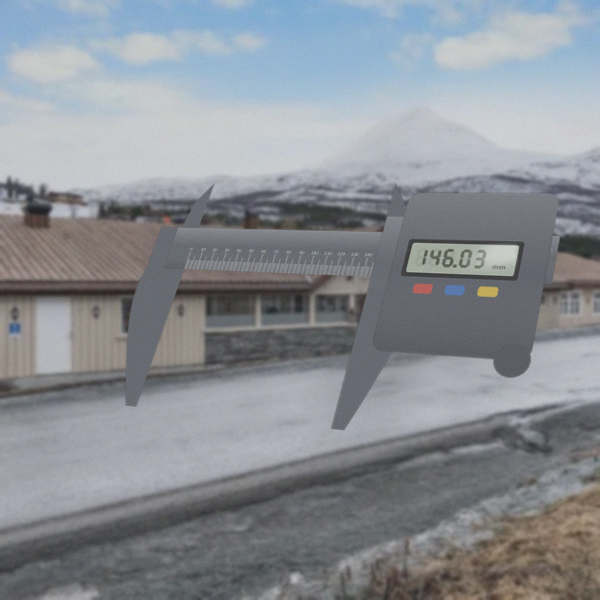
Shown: 146.03 mm
